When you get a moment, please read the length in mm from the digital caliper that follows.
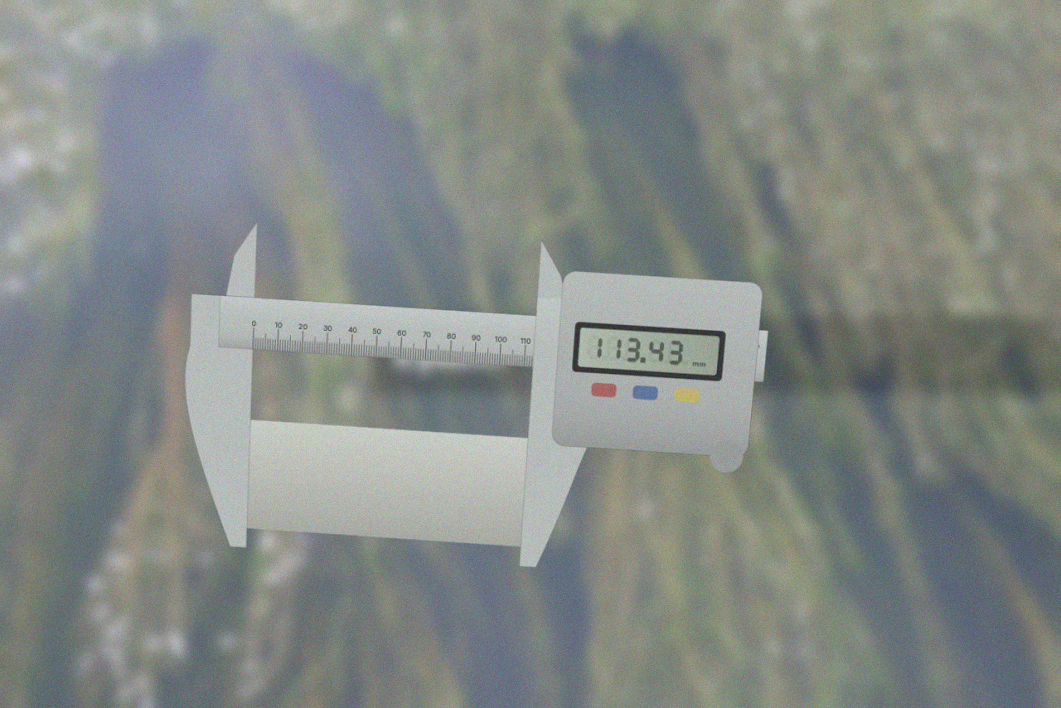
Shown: 113.43 mm
